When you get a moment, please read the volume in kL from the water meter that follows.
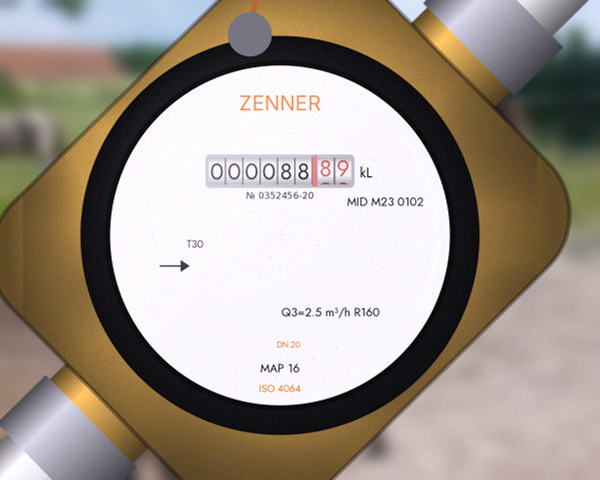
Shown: 88.89 kL
